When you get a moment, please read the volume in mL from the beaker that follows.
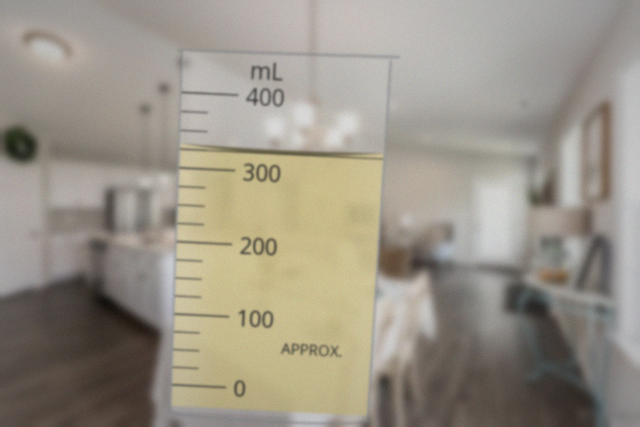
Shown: 325 mL
